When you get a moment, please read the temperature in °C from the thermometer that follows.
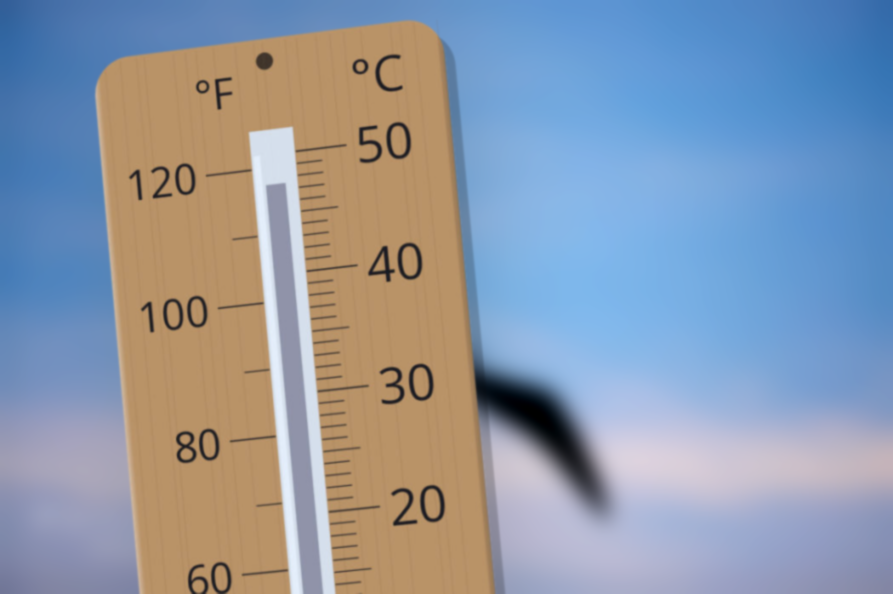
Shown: 47.5 °C
